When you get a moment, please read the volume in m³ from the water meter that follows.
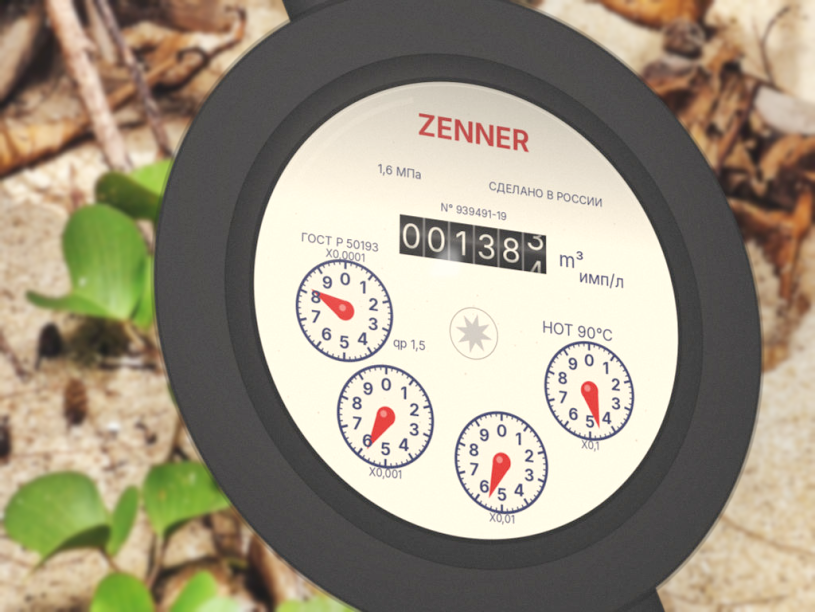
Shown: 1383.4558 m³
